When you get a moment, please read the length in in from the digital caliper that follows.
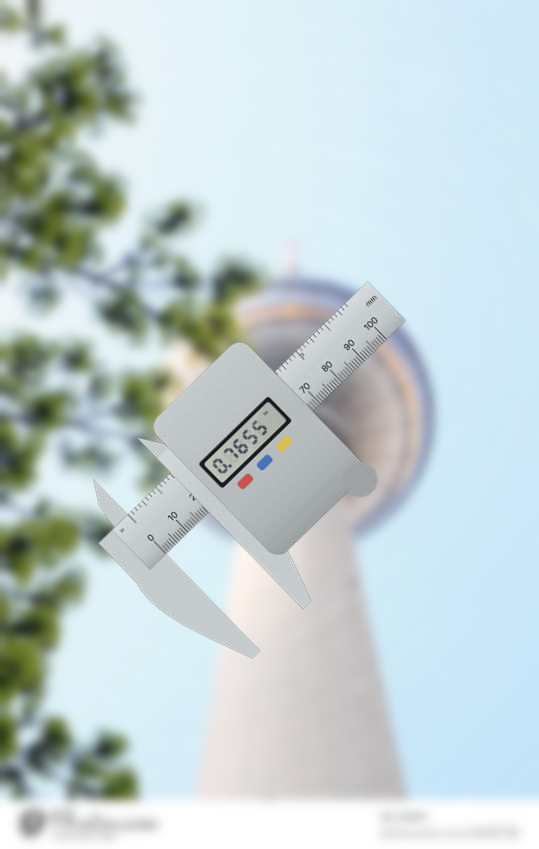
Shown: 0.7655 in
